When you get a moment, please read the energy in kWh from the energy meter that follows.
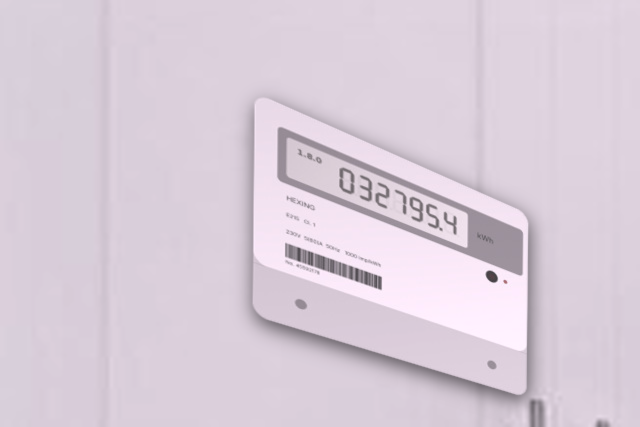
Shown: 32795.4 kWh
